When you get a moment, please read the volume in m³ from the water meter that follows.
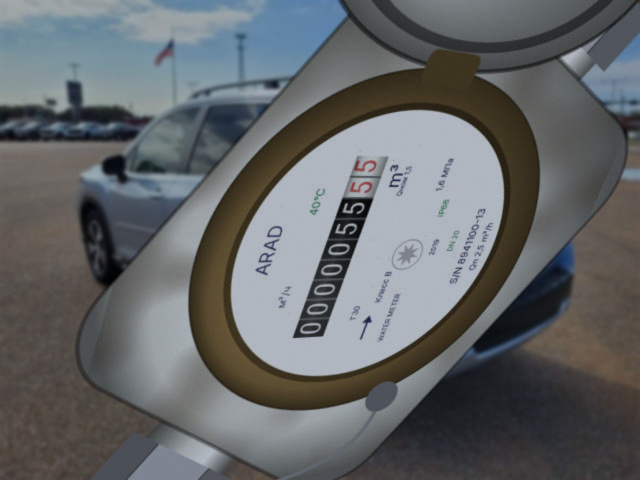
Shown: 55.55 m³
